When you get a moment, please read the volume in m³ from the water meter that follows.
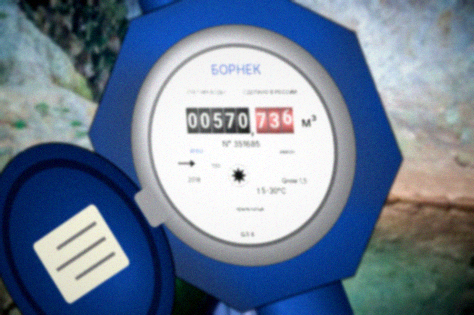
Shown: 570.736 m³
